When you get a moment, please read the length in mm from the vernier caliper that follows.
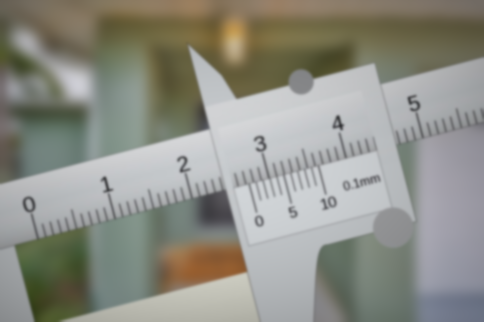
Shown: 27.4 mm
